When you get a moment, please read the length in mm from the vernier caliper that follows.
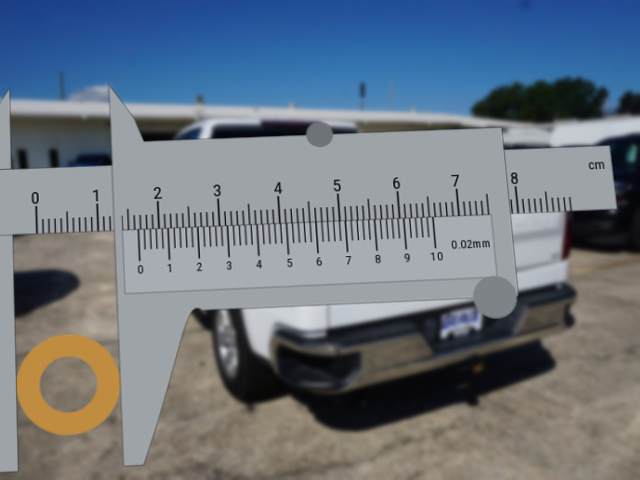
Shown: 16.6 mm
